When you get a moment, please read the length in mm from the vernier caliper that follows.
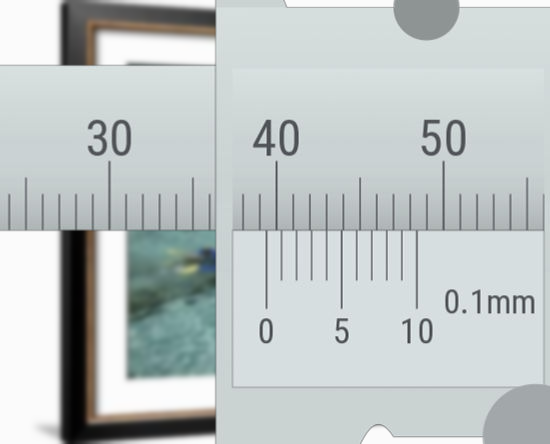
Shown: 39.4 mm
